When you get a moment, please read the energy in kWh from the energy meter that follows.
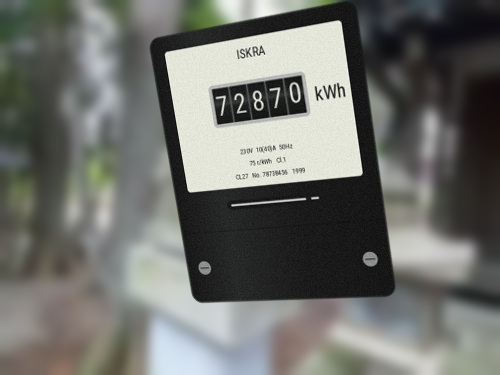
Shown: 72870 kWh
